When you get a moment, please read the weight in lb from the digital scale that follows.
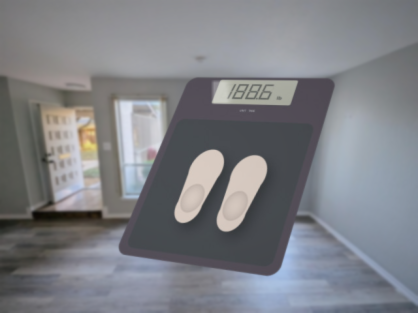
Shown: 188.6 lb
